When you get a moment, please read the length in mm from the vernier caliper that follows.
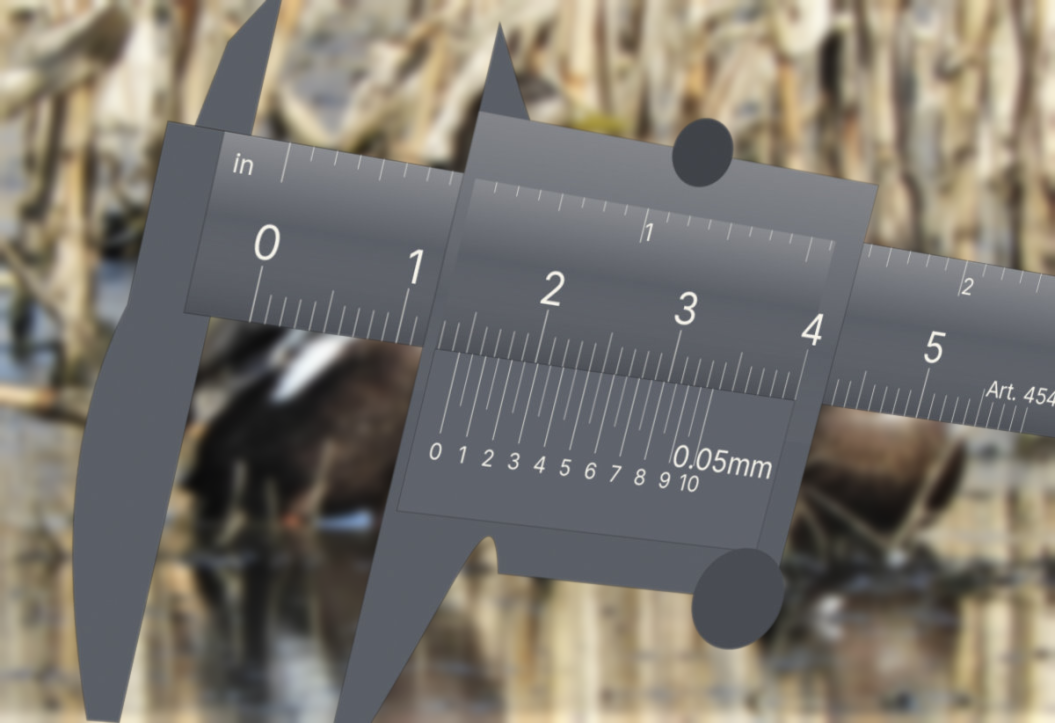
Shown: 14.5 mm
